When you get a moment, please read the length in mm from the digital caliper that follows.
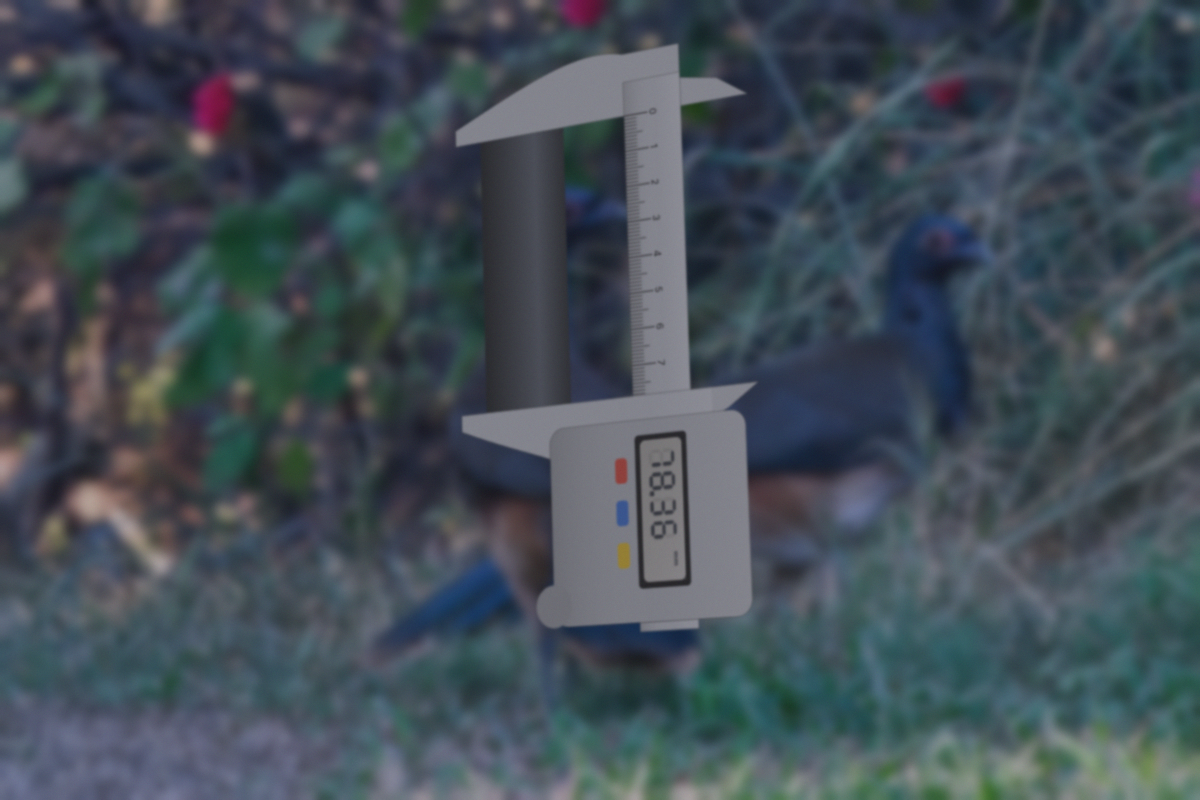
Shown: 78.36 mm
